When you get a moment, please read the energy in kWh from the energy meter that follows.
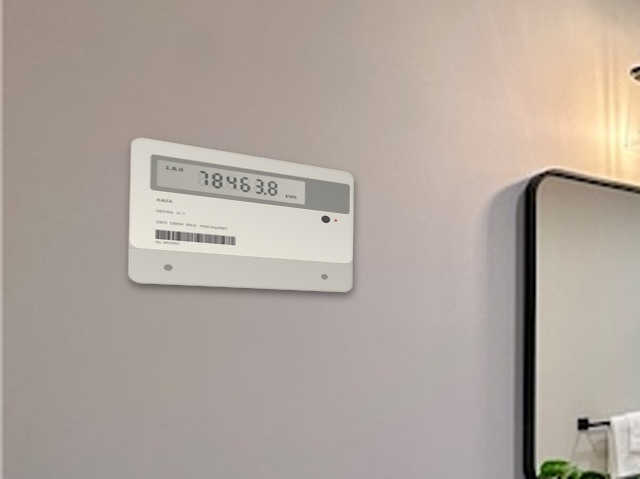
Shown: 78463.8 kWh
